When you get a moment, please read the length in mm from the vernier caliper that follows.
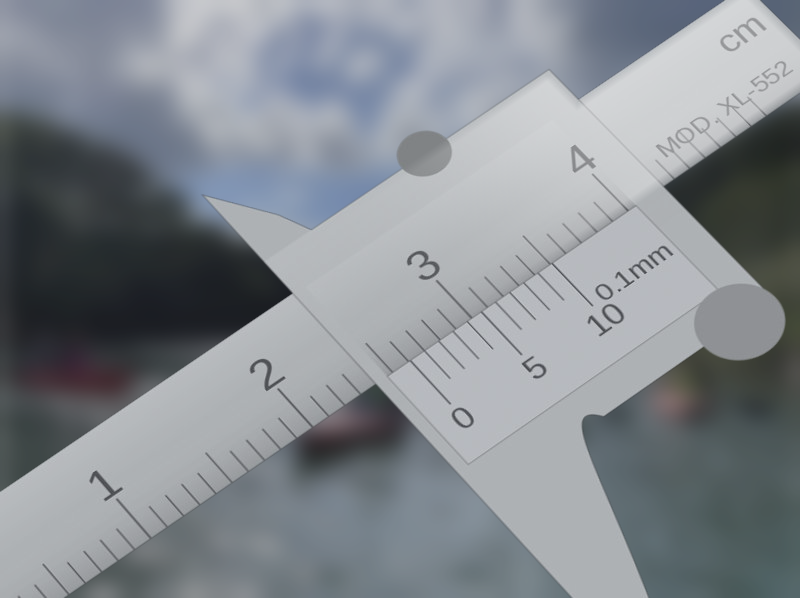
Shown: 26.1 mm
